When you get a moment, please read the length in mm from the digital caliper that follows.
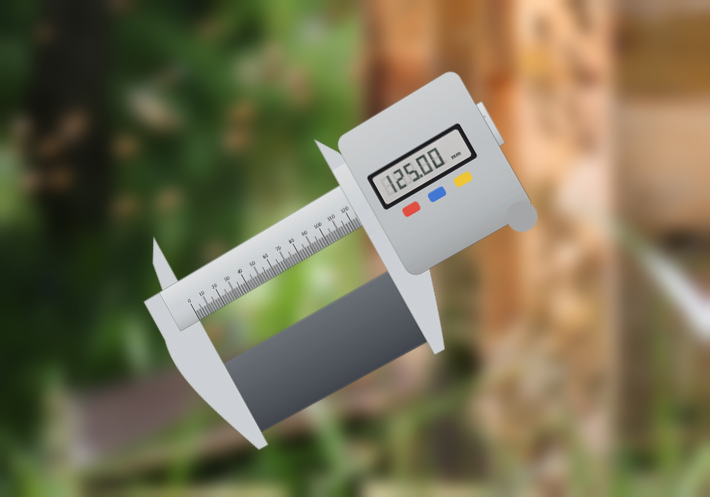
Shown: 125.00 mm
